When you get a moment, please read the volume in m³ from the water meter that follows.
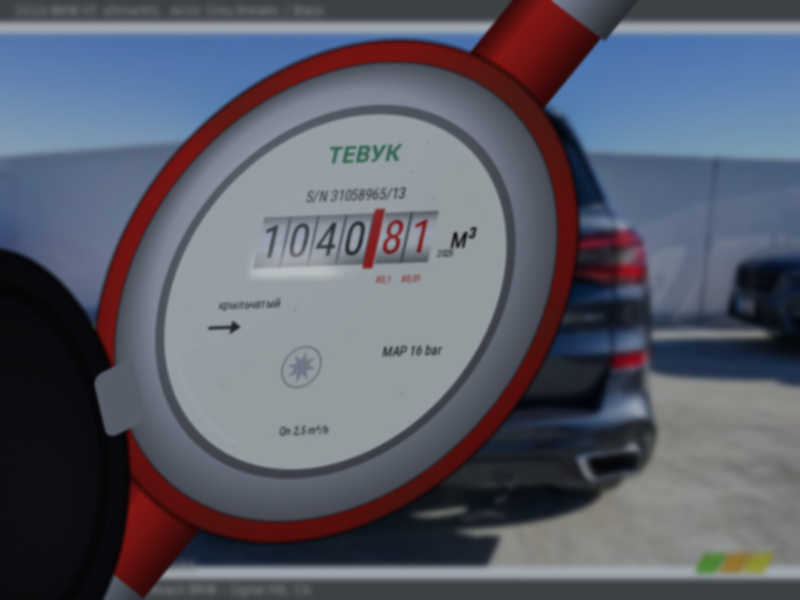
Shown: 1040.81 m³
